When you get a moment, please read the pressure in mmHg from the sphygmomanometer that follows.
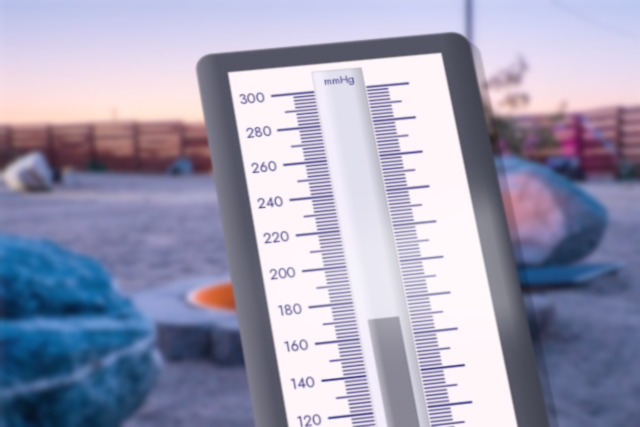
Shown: 170 mmHg
